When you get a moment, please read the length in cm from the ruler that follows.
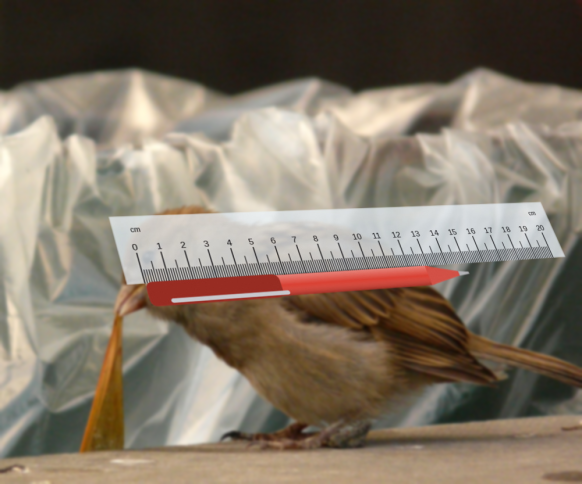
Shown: 15 cm
